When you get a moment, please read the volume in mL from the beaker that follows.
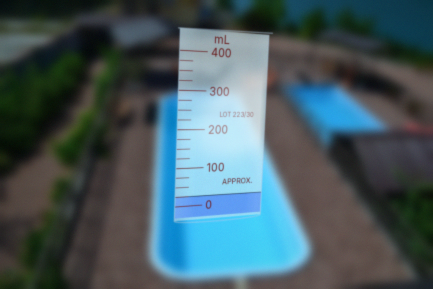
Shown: 25 mL
